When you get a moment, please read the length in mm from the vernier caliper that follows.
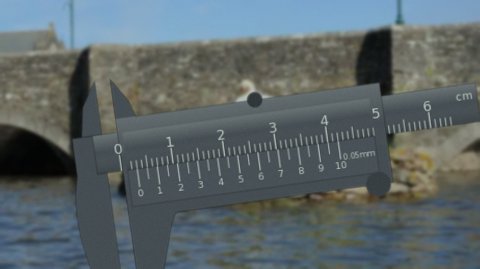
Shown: 3.0 mm
